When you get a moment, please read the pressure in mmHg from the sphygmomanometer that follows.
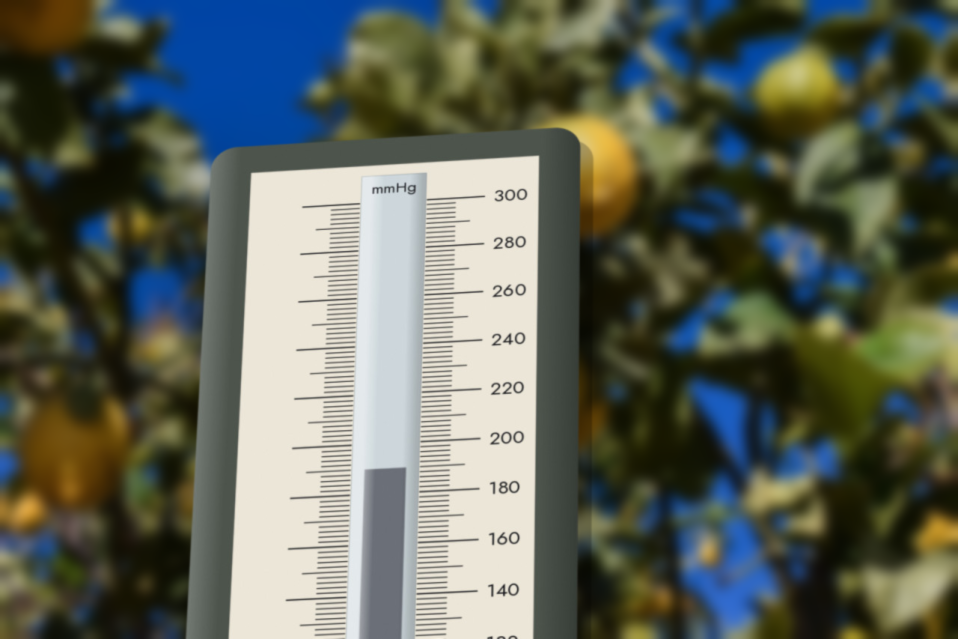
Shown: 190 mmHg
